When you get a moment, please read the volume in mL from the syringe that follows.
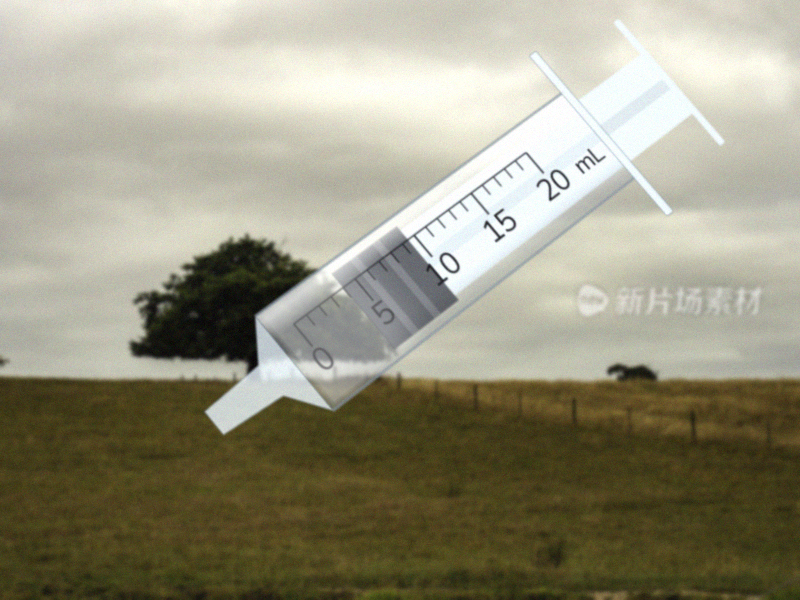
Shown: 4 mL
